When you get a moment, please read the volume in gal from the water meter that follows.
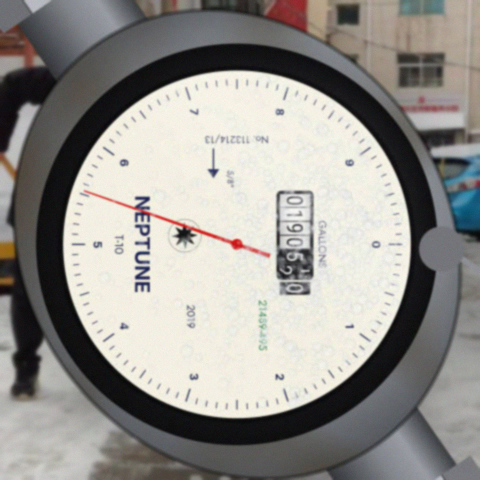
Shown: 190515.5 gal
